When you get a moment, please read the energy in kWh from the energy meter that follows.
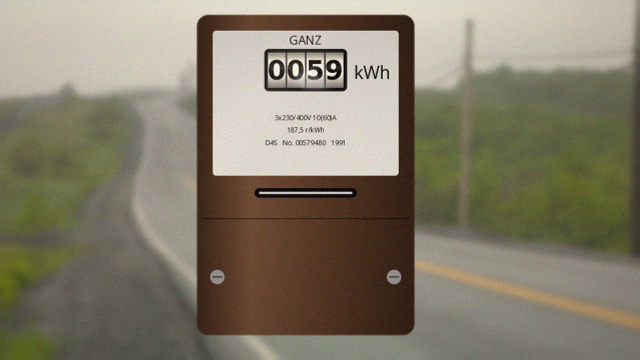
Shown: 59 kWh
